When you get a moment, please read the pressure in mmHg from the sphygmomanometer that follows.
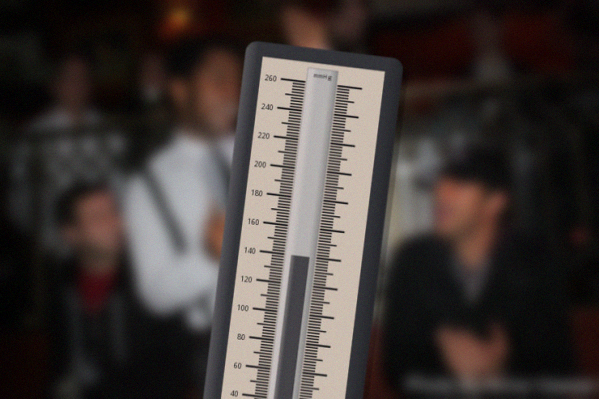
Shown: 140 mmHg
